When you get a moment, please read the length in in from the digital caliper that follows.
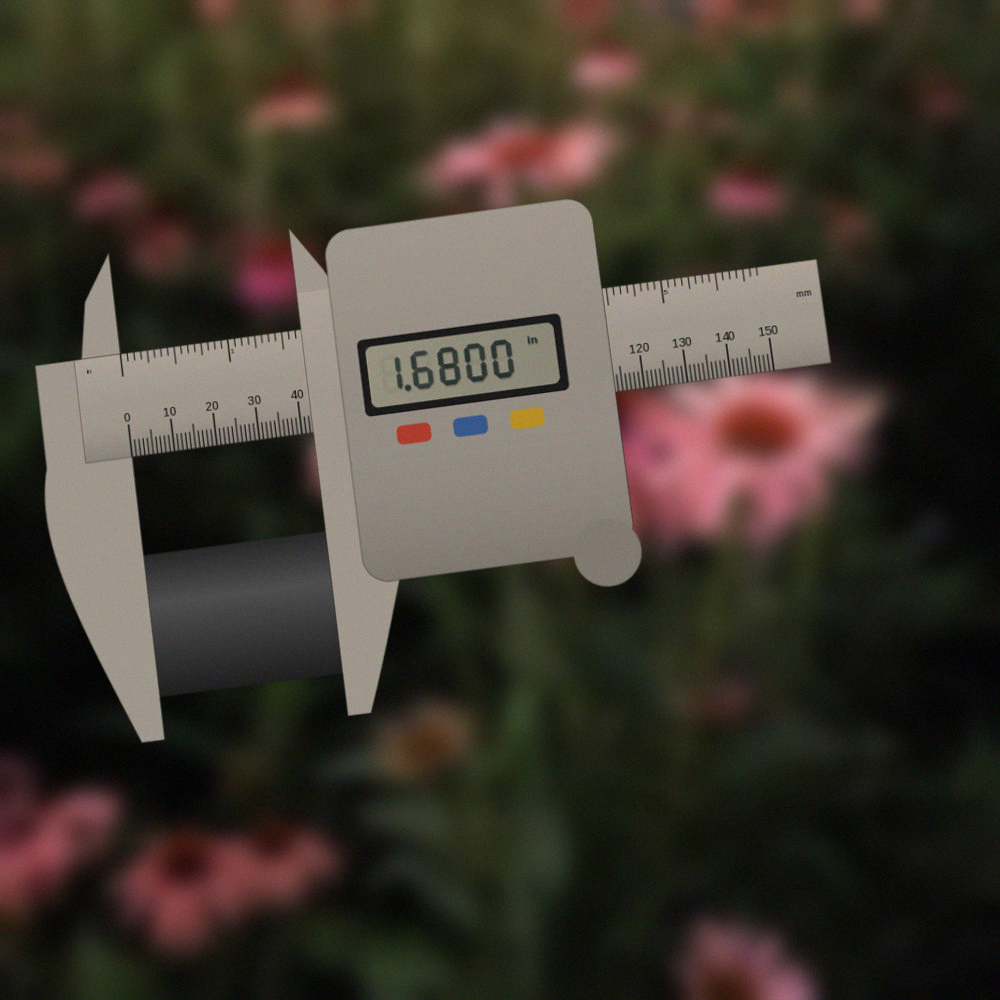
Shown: 1.6800 in
